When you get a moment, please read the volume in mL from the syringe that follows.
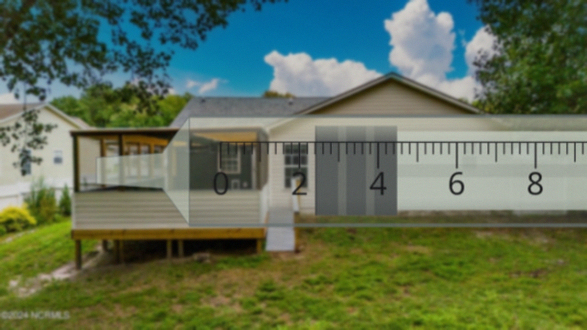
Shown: 2.4 mL
